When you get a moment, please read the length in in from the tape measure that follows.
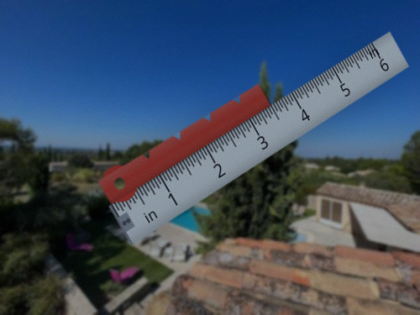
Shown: 3.5 in
